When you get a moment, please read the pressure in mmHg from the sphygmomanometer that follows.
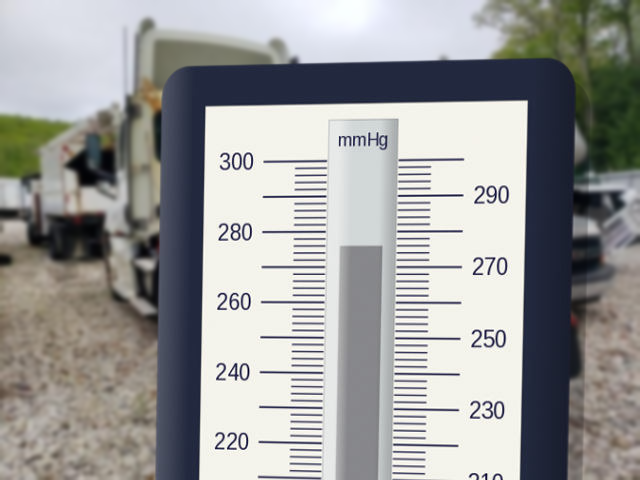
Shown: 276 mmHg
